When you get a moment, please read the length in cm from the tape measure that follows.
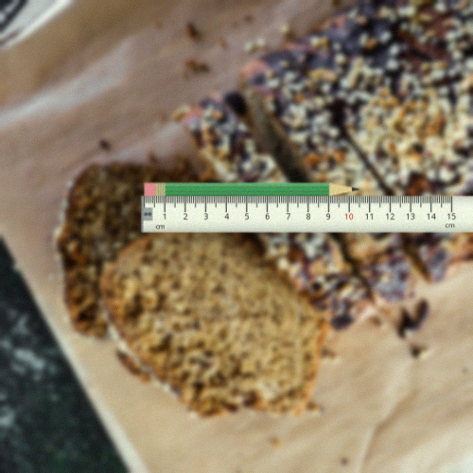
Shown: 10.5 cm
